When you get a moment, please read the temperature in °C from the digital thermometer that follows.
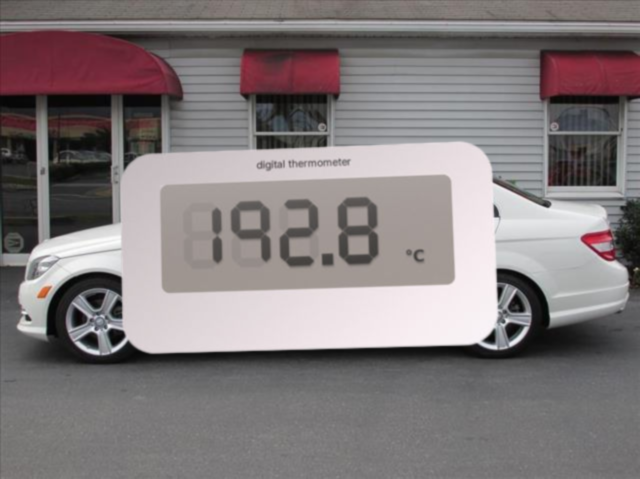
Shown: 192.8 °C
